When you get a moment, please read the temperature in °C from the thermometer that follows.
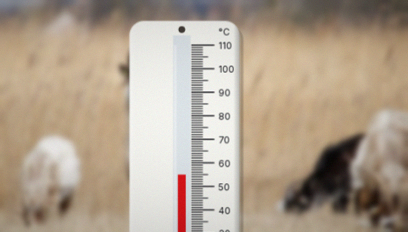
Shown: 55 °C
